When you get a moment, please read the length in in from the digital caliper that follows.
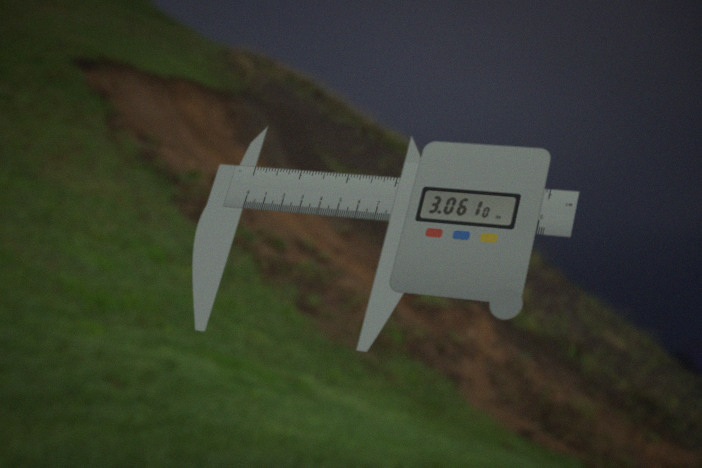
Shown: 3.0610 in
